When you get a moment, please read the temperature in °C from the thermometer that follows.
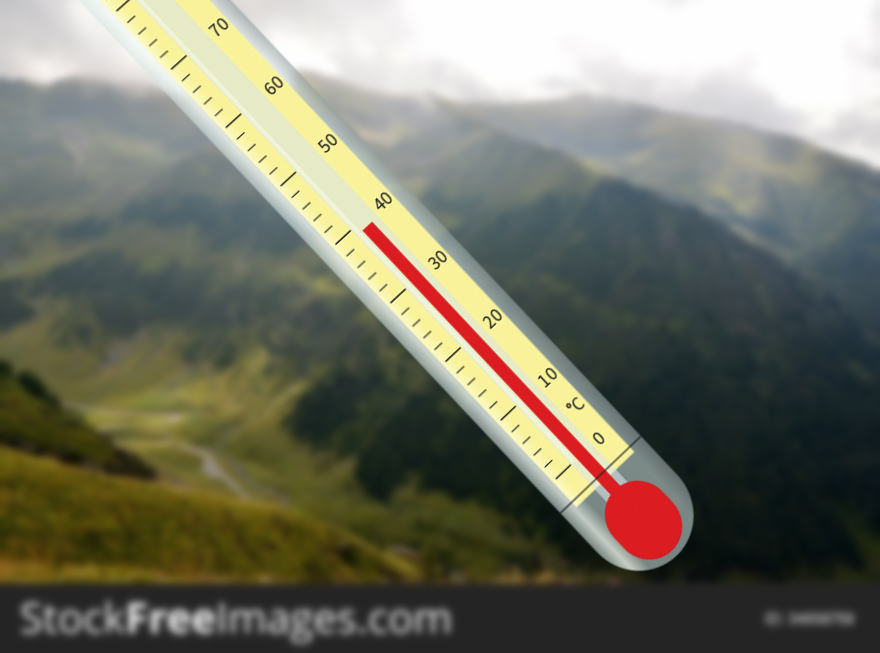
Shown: 39 °C
